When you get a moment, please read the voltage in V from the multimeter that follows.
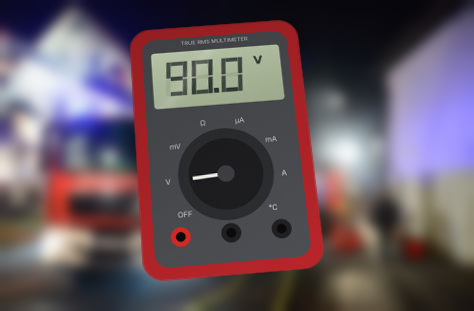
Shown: 90.0 V
